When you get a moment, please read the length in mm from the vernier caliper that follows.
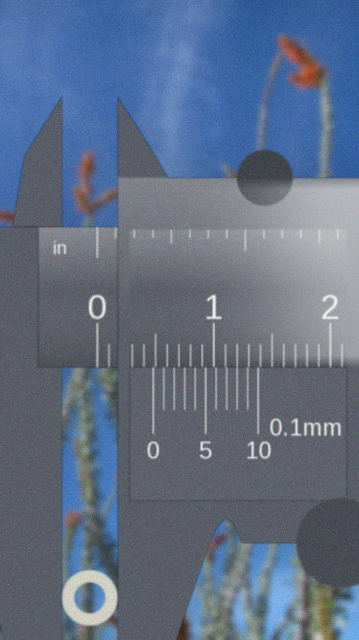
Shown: 4.8 mm
